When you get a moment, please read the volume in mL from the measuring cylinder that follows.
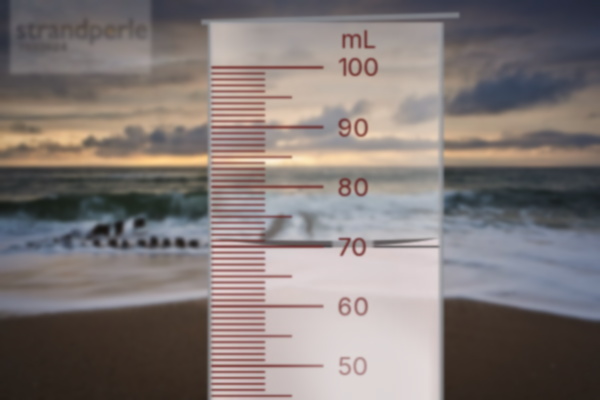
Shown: 70 mL
